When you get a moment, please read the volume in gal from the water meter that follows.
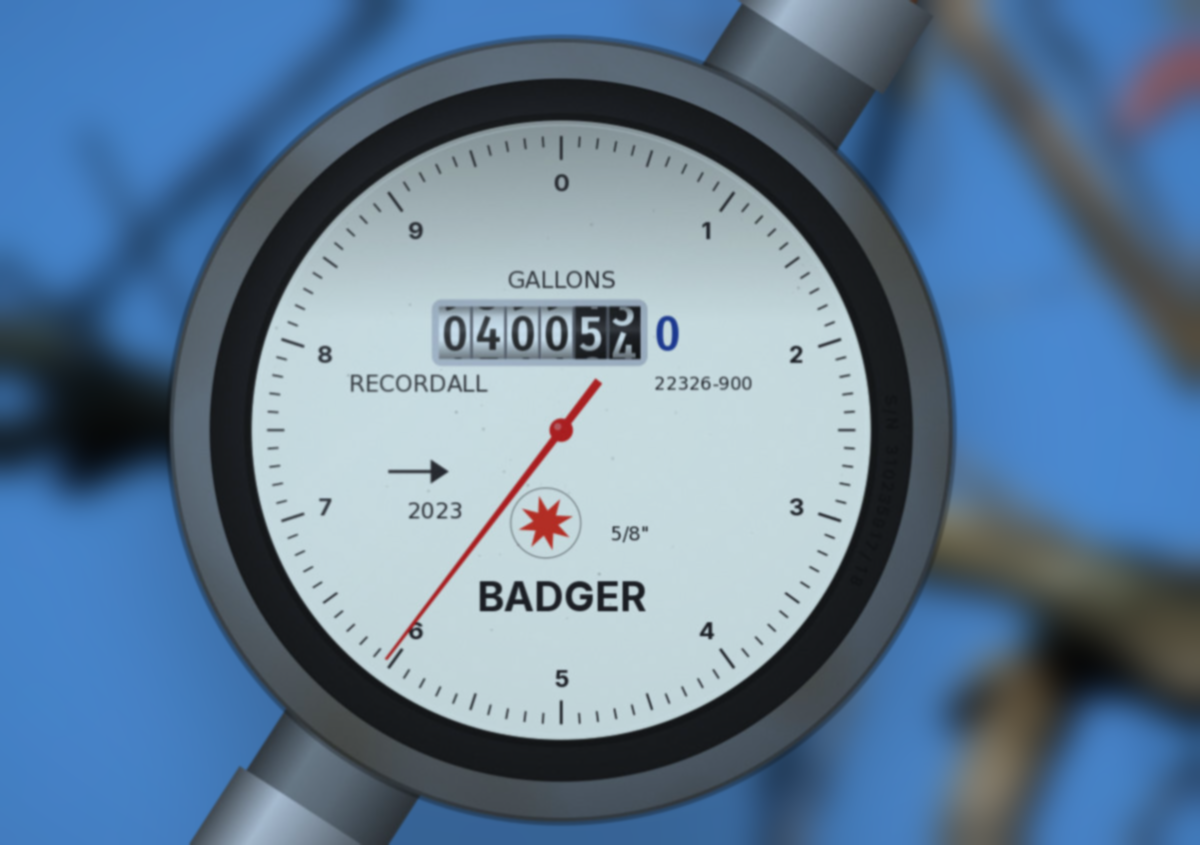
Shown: 400536.0 gal
